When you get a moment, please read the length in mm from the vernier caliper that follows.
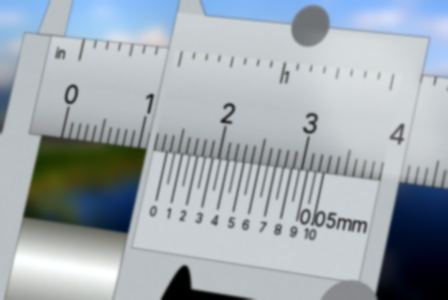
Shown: 13.6 mm
